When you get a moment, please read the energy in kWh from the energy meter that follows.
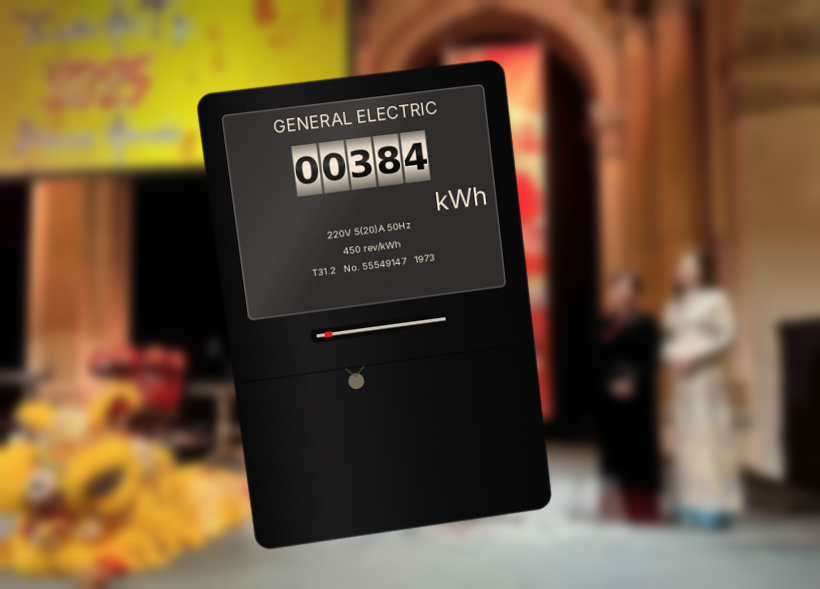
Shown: 384 kWh
